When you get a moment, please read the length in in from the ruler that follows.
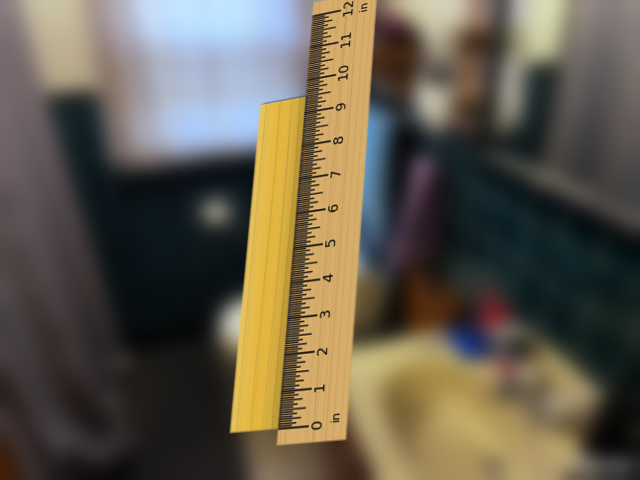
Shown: 9.5 in
